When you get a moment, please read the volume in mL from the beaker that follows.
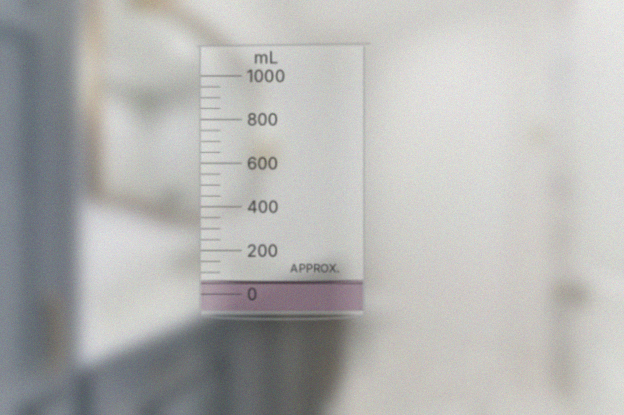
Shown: 50 mL
